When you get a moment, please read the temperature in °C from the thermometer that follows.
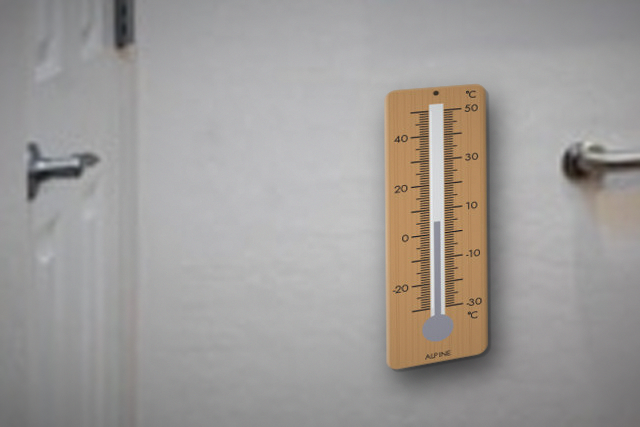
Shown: 5 °C
